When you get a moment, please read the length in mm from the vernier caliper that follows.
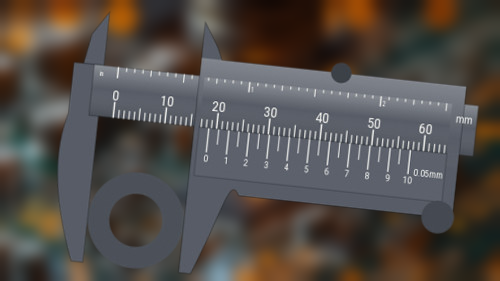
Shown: 18.5 mm
